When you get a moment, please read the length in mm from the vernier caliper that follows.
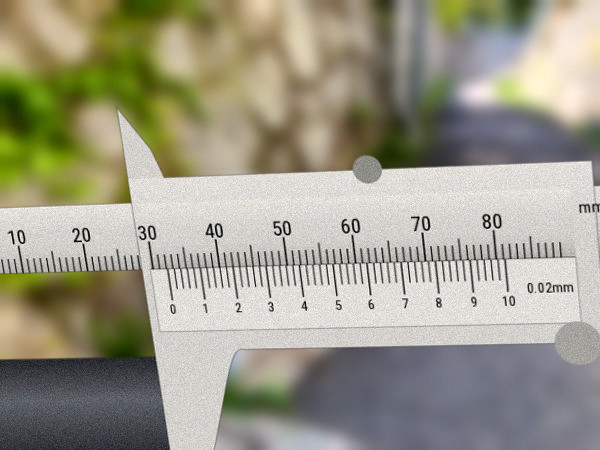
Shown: 32.2 mm
